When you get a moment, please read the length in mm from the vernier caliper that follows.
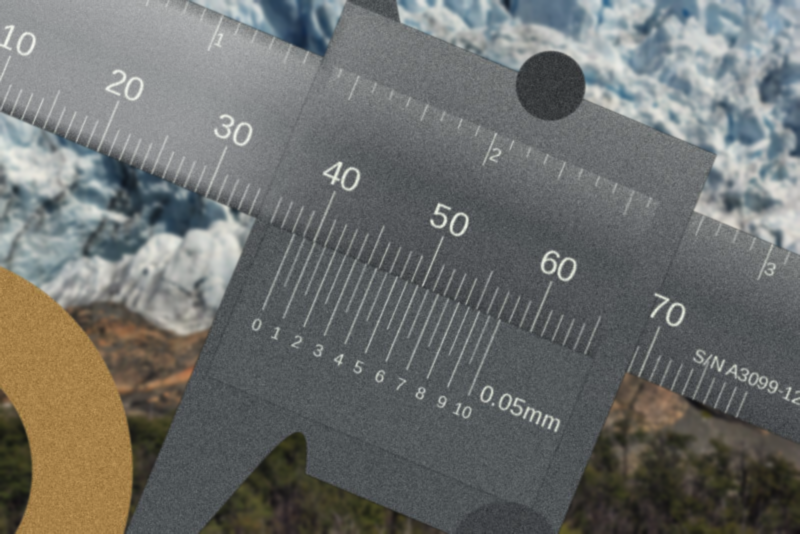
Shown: 38.2 mm
